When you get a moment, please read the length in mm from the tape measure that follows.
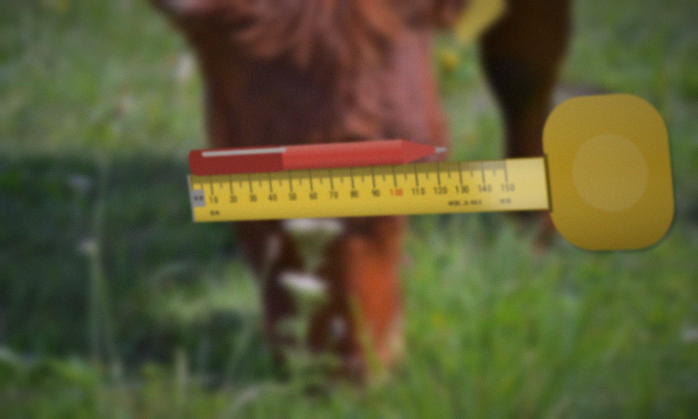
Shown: 125 mm
